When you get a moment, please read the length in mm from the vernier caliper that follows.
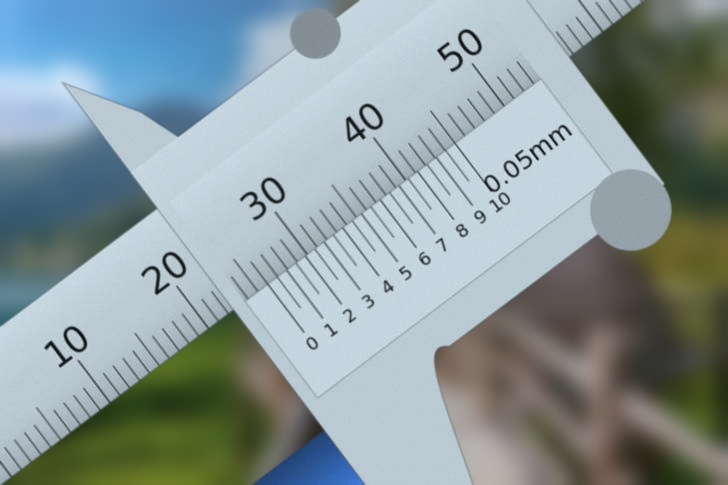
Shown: 26.0 mm
